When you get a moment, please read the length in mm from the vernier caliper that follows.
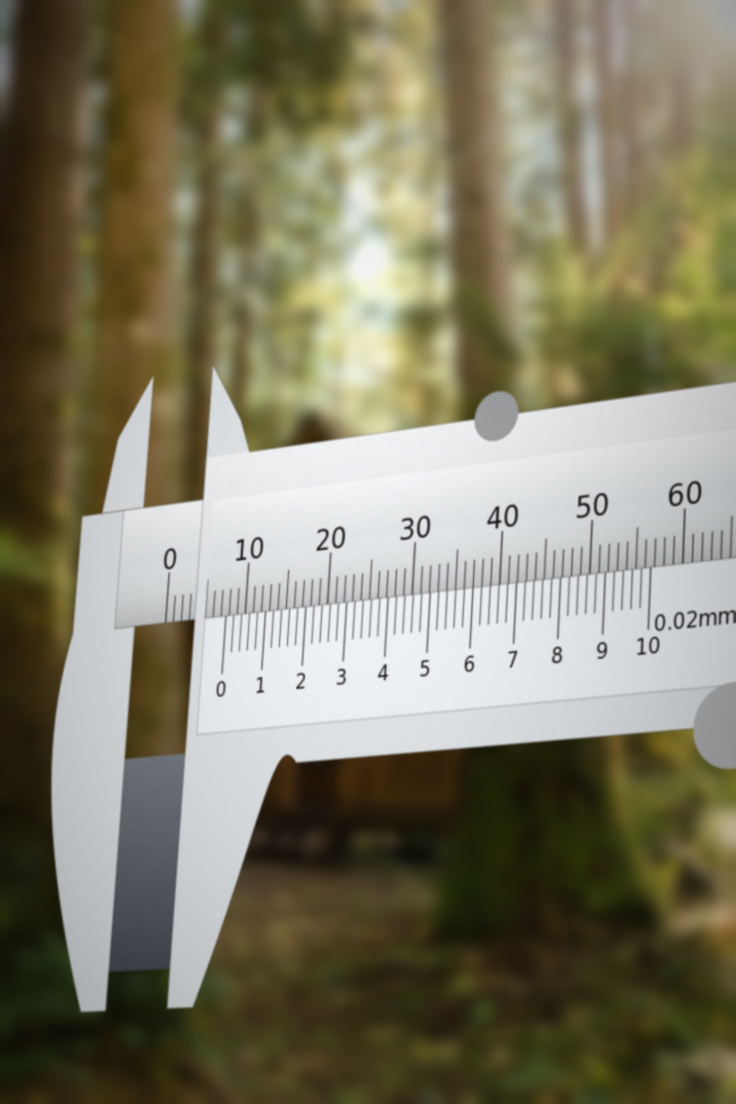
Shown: 7.6 mm
